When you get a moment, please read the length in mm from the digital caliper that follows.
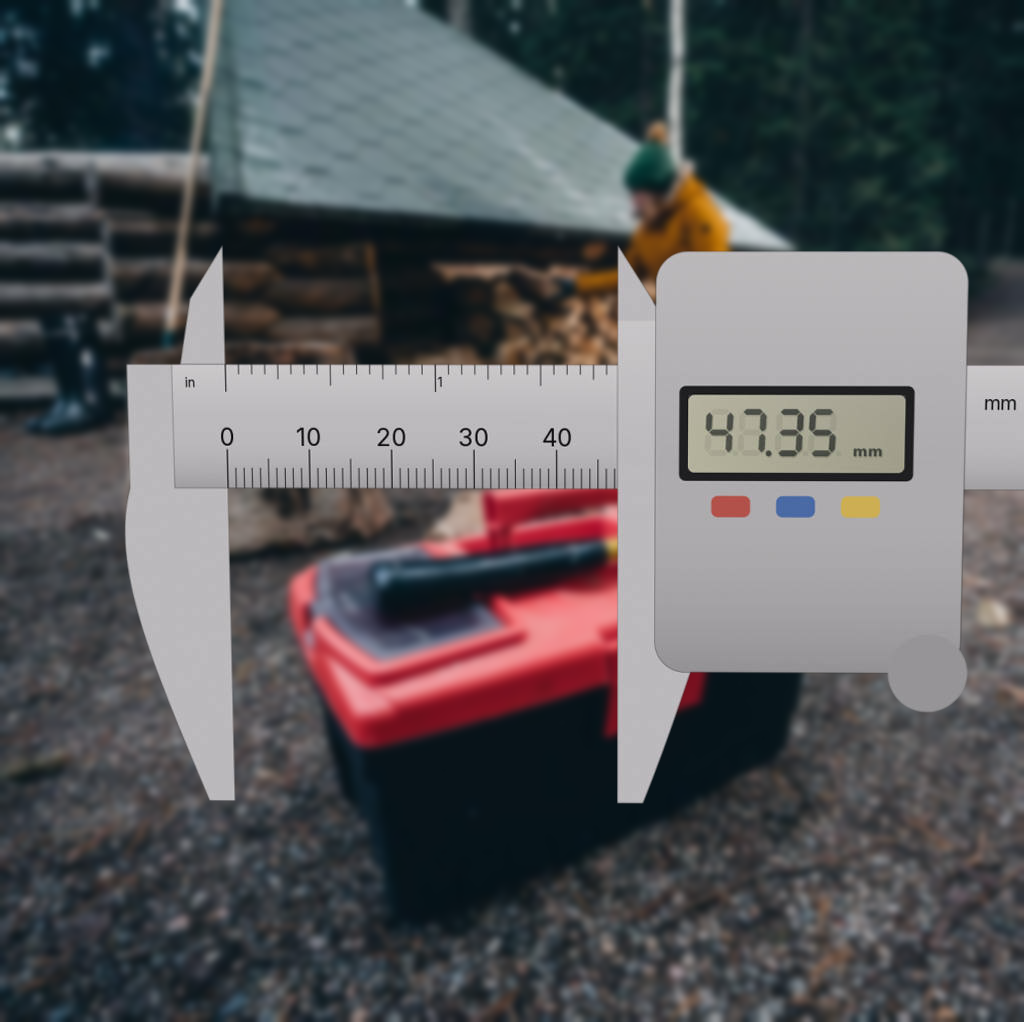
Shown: 47.35 mm
